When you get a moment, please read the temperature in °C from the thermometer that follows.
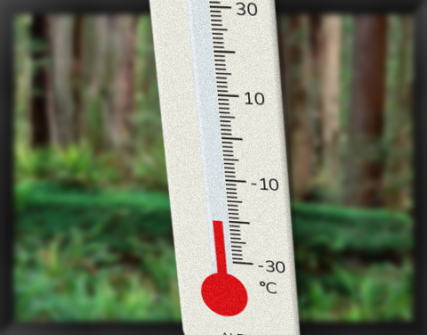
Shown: -20 °C
